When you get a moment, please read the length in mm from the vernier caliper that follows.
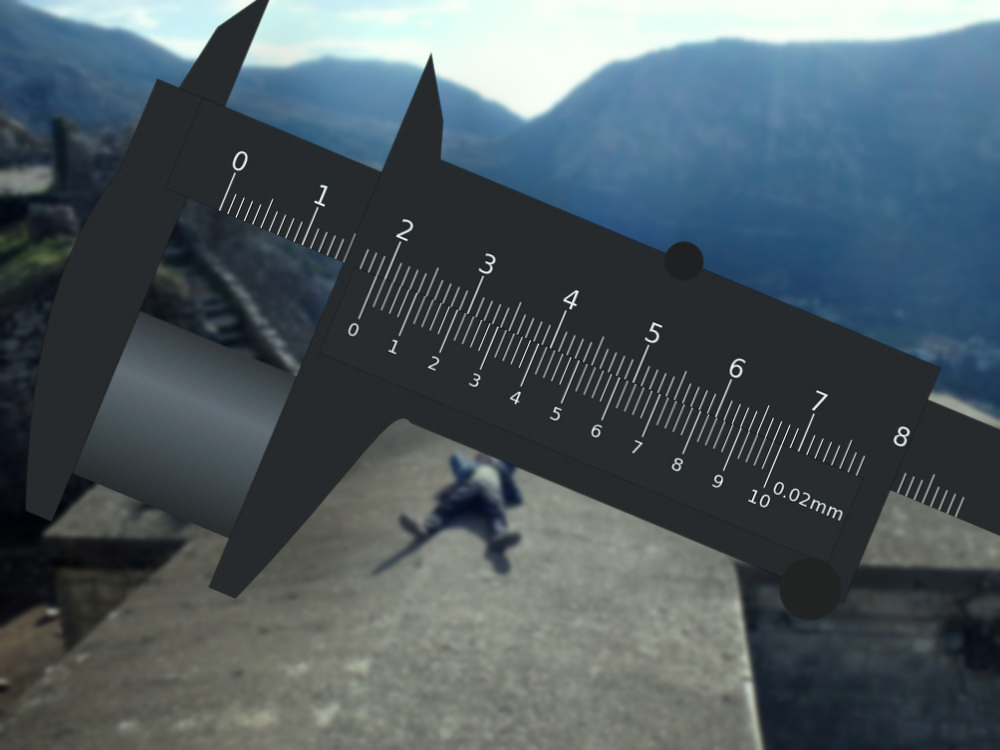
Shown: 19.0 mm
